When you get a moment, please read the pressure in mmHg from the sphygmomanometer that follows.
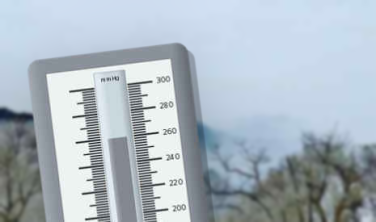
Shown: 260 mmHg
